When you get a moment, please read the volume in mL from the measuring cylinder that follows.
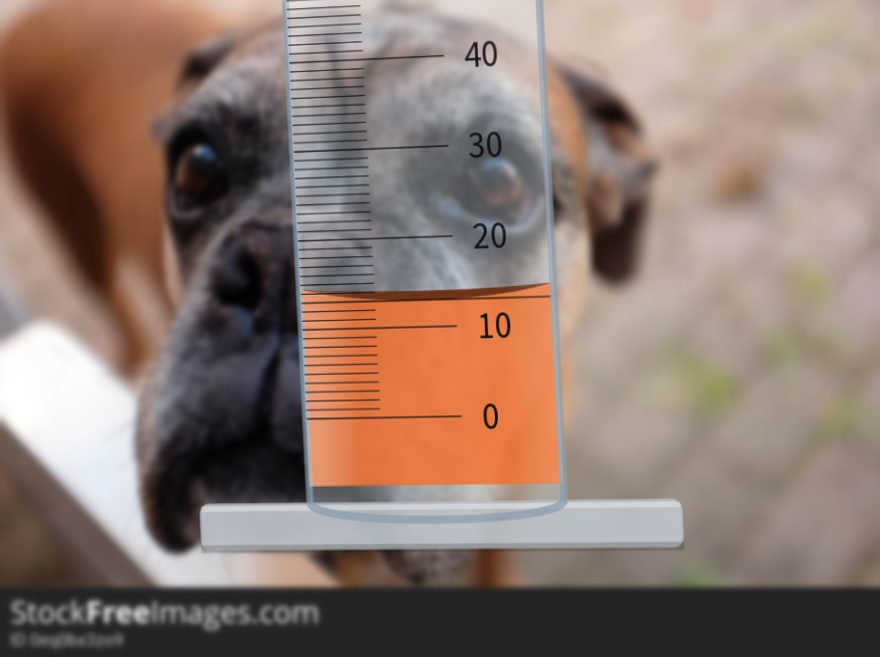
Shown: 13 mL
